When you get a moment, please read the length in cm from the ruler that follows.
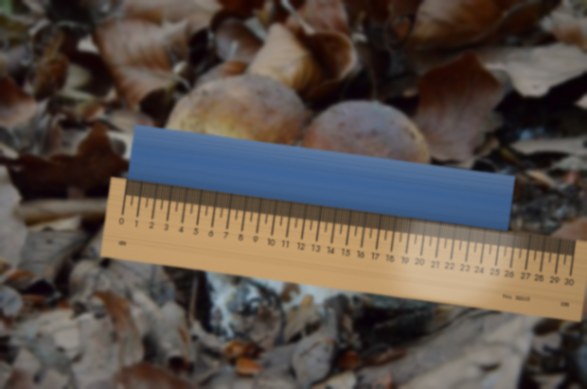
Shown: 25.5 cm
